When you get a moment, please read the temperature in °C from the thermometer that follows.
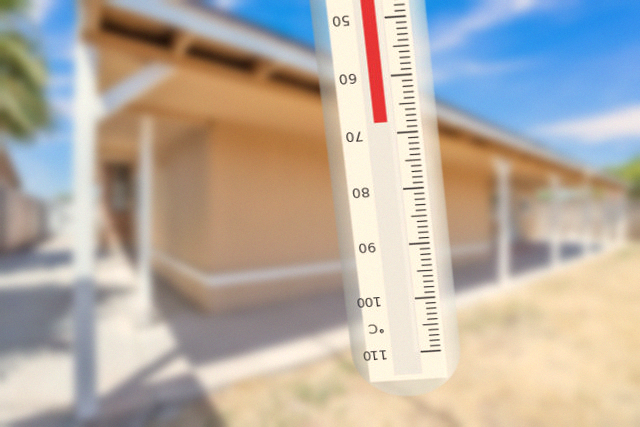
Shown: 68 °C
